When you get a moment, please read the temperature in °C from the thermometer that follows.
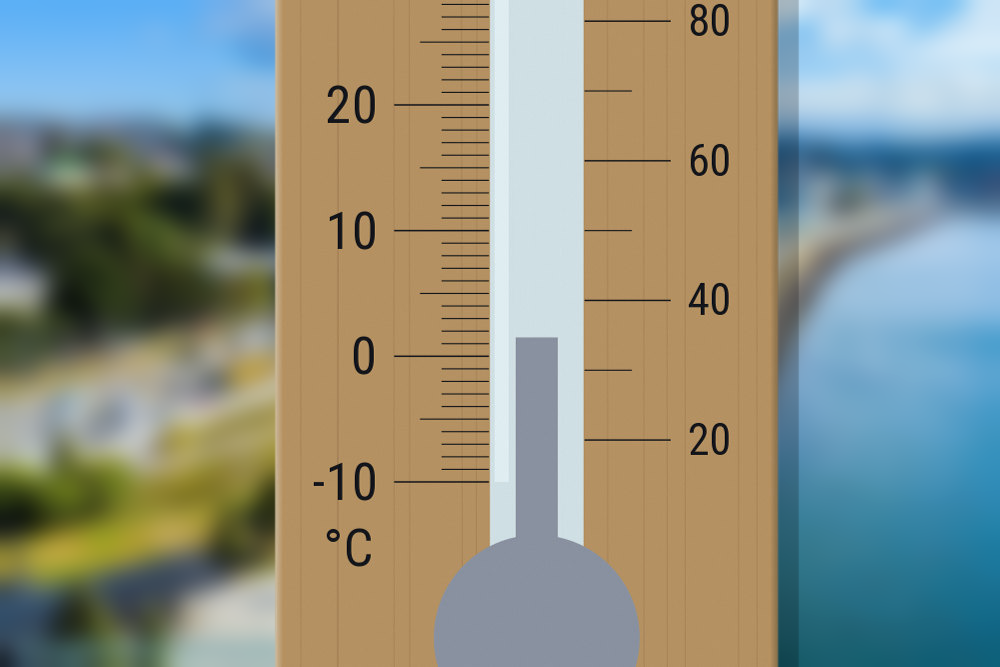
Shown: 1.5 °C
